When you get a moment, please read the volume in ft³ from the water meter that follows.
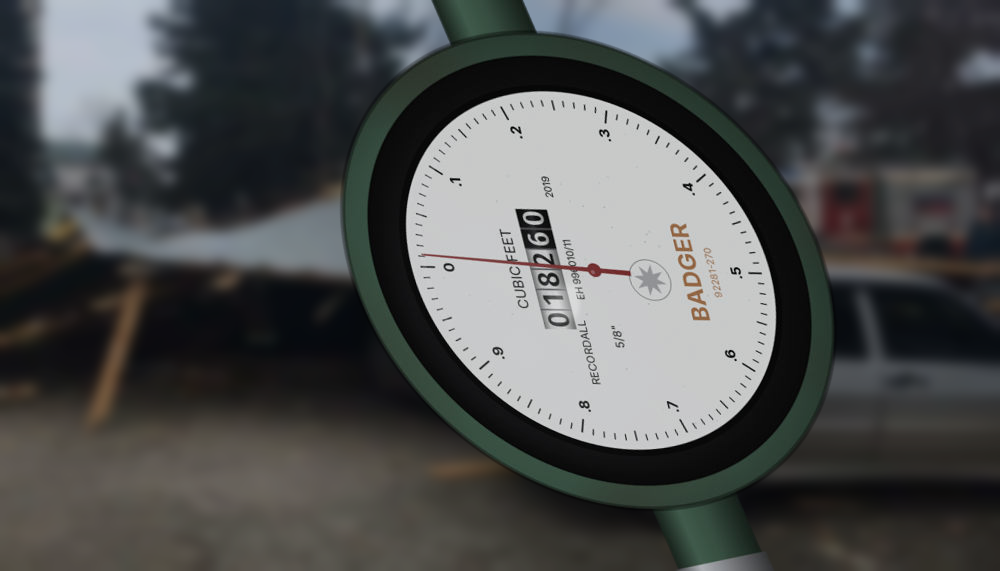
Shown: 18260.01 ft³
